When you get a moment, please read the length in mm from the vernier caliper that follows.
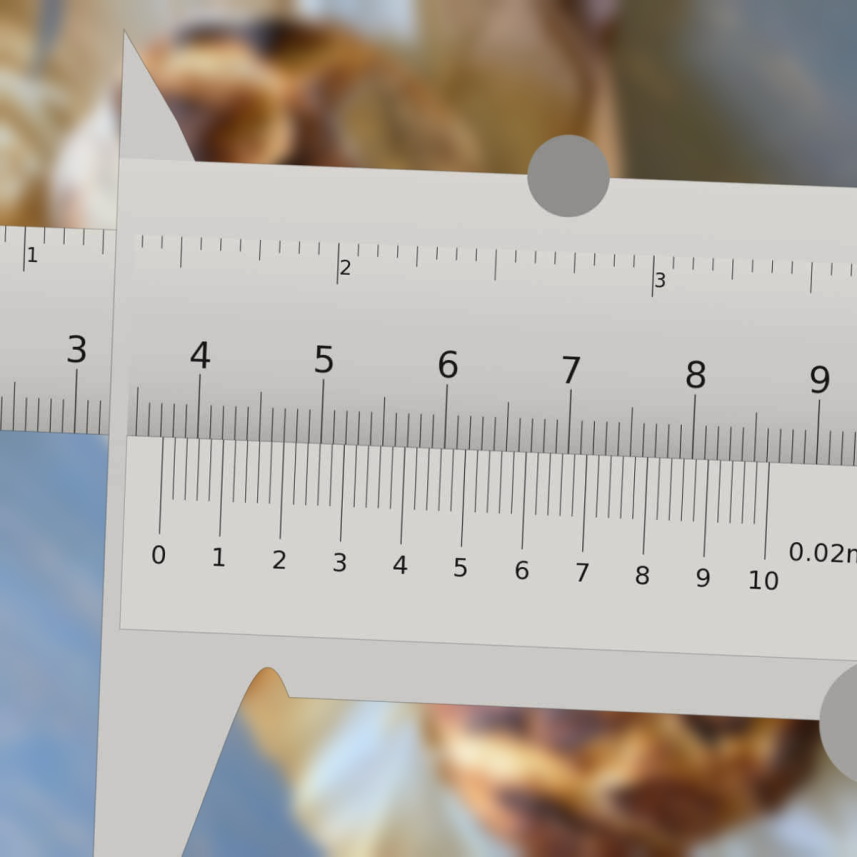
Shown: 37.2 mm
